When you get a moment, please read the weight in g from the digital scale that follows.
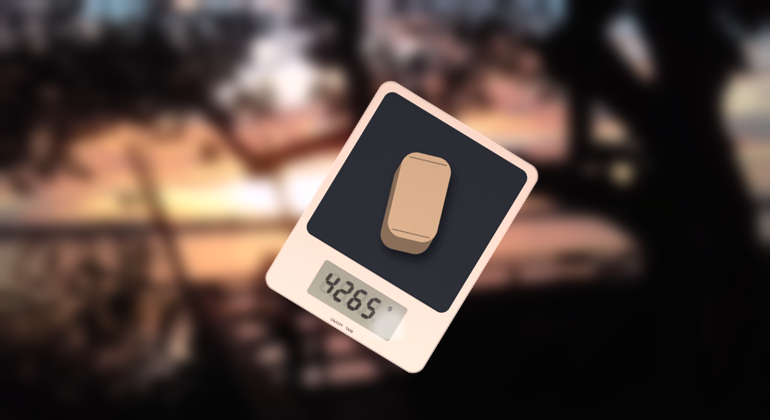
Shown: 4265 g
